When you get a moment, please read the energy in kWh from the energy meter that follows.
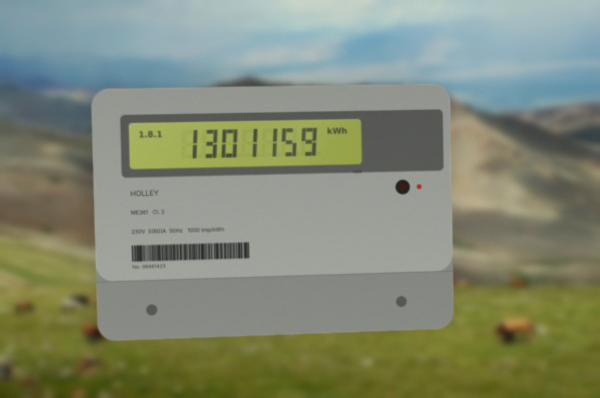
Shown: 1301159 kWh
